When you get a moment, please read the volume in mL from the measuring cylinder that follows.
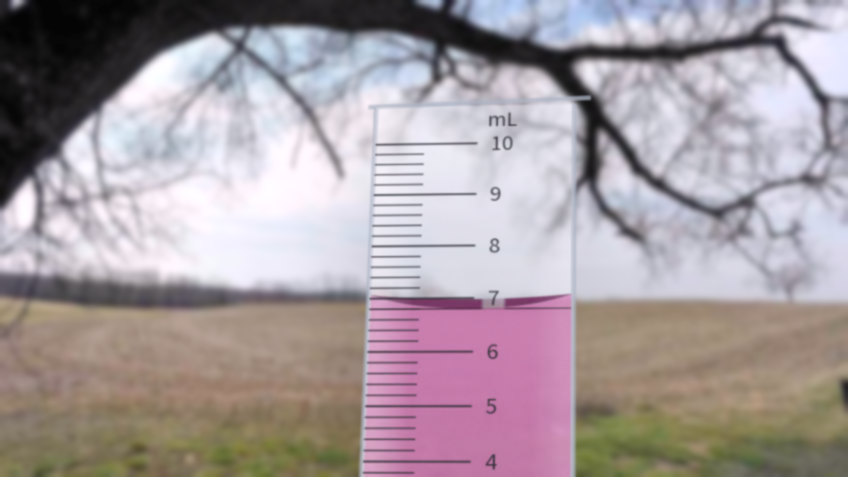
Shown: 6.8 mL
